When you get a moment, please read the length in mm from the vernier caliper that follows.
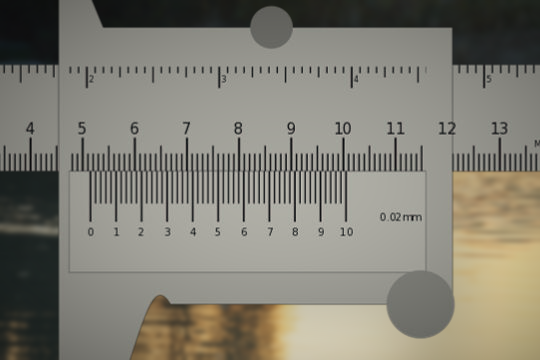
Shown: 51.5 mm
